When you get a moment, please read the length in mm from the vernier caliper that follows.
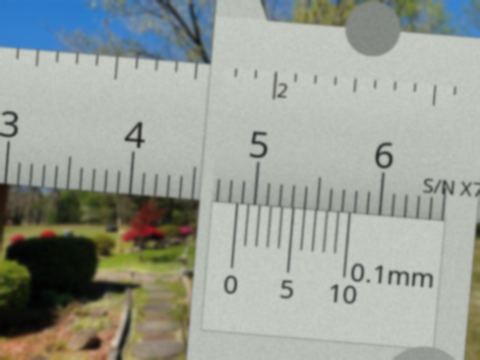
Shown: 48.6 mm
